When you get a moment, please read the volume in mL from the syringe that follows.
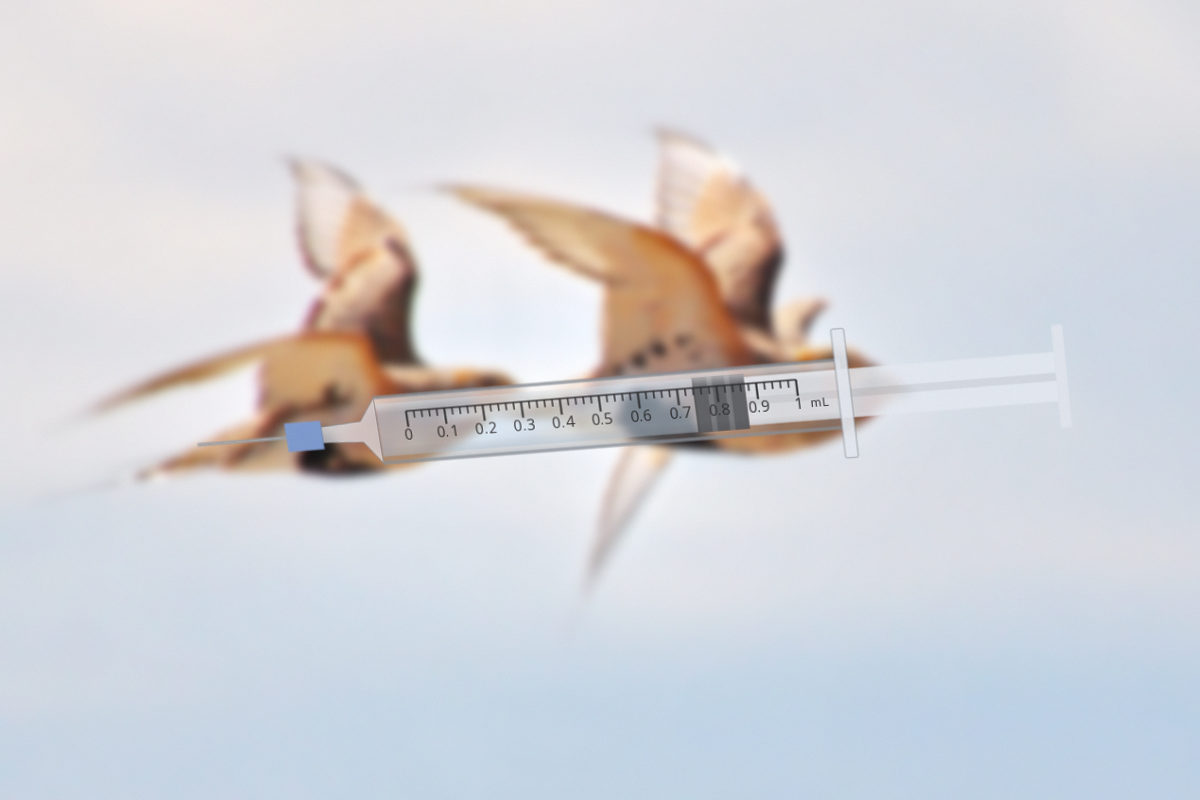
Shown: 0.74 mL
